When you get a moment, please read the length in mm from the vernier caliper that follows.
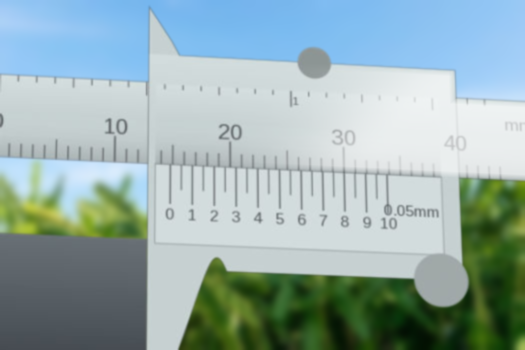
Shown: 14.8 mm
